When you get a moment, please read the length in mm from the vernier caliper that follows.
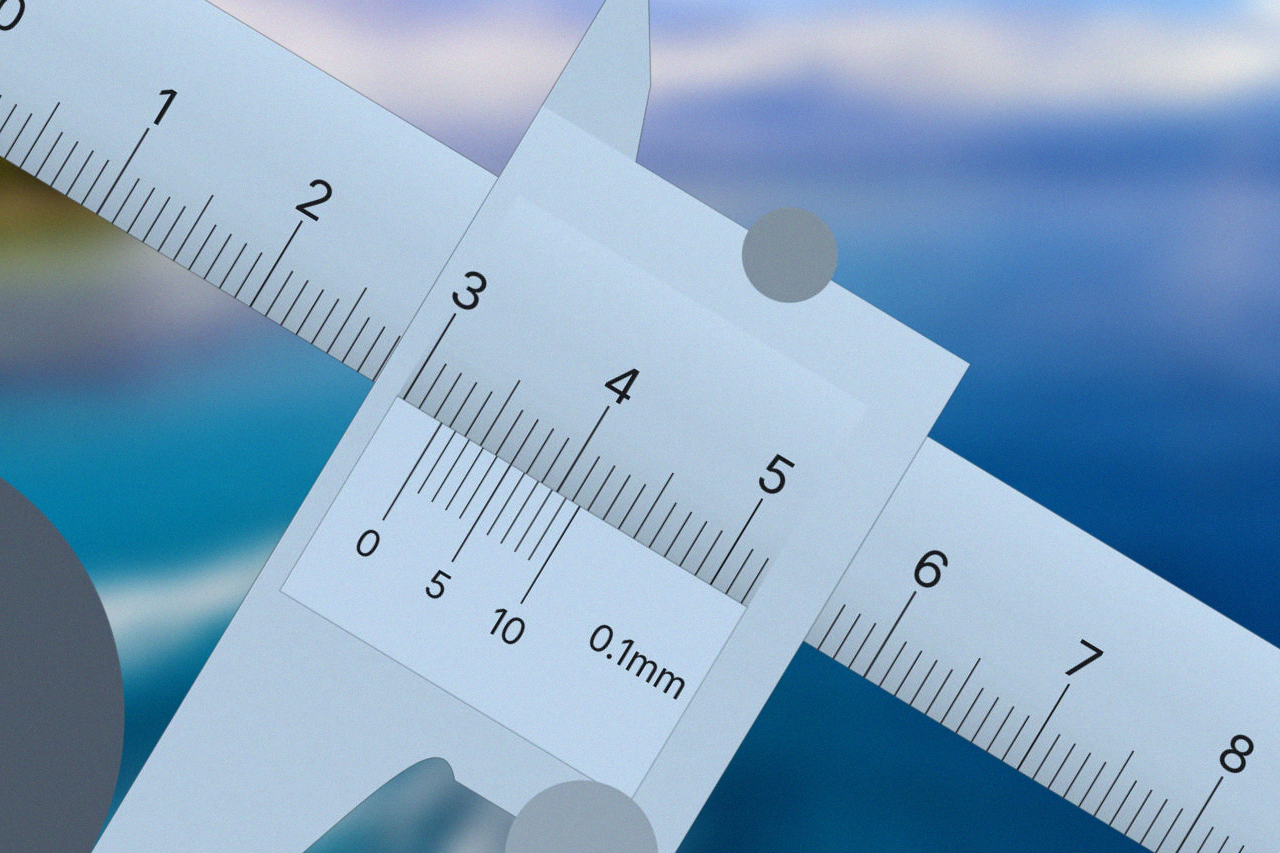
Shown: 32.5 mm
